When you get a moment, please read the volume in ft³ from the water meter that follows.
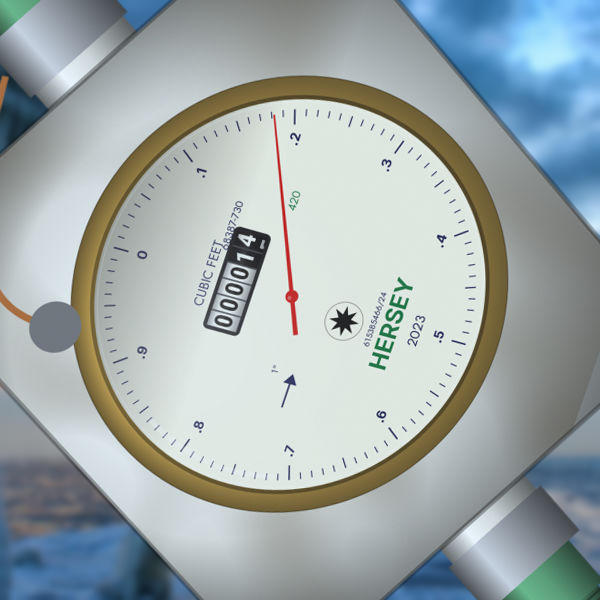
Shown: 14.18 ft³
